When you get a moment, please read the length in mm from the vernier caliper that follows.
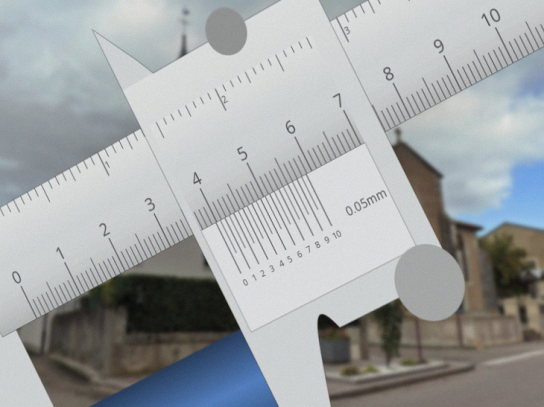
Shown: 39.8 mm
